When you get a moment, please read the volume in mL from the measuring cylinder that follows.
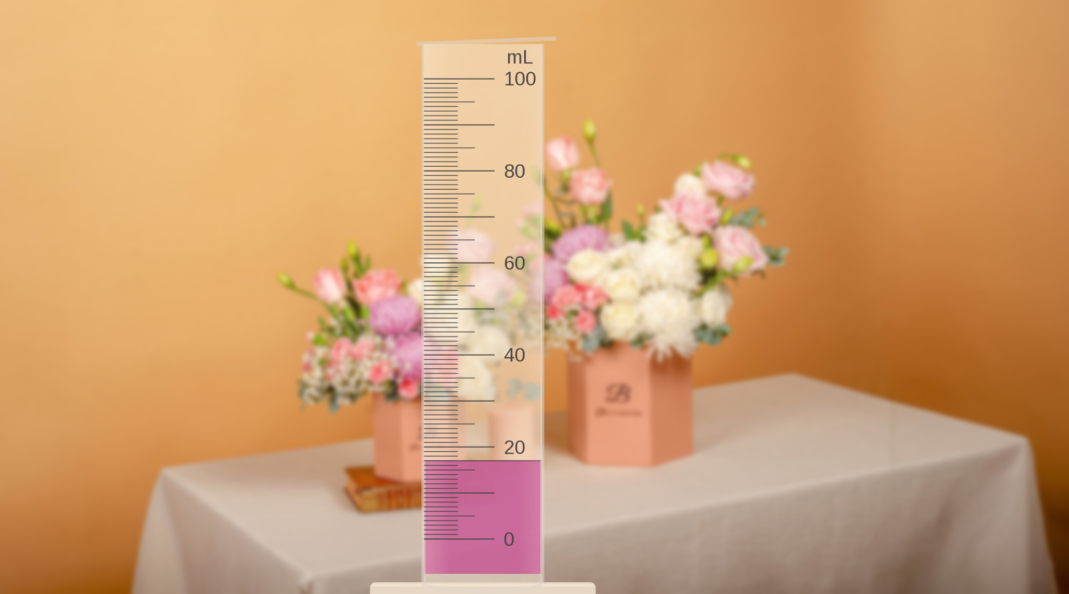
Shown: 17 mL
